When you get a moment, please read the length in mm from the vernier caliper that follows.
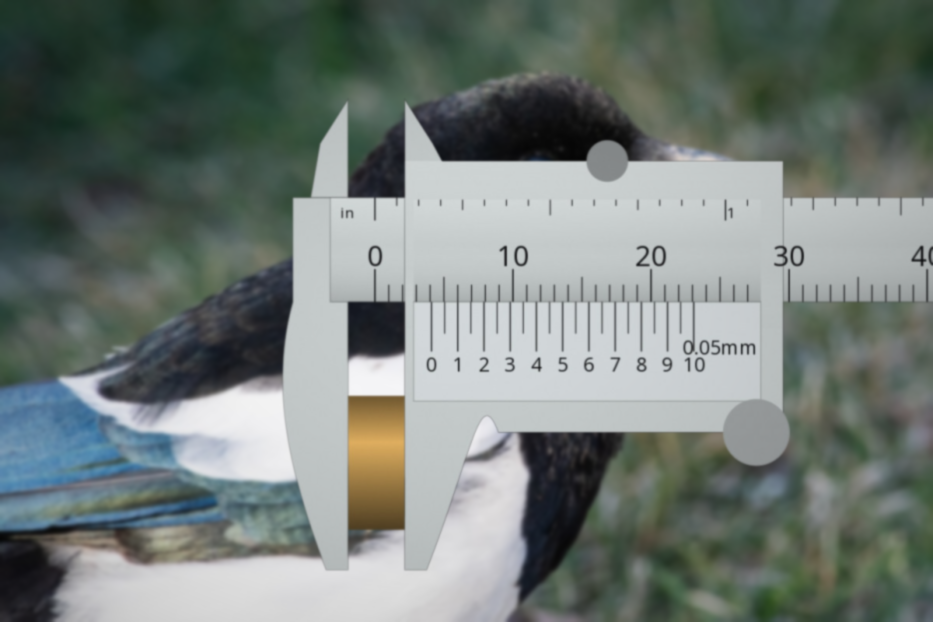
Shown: 4.1 mm
